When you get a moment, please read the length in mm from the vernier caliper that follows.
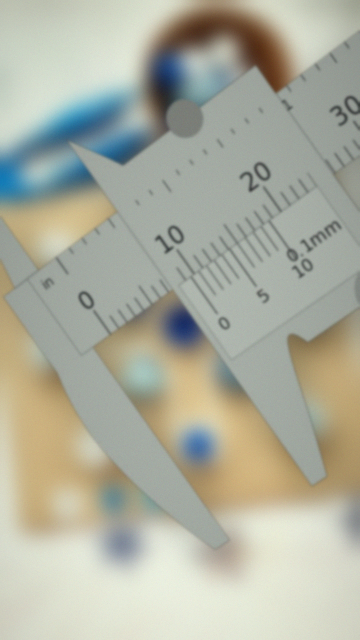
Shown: 9.6 mm
